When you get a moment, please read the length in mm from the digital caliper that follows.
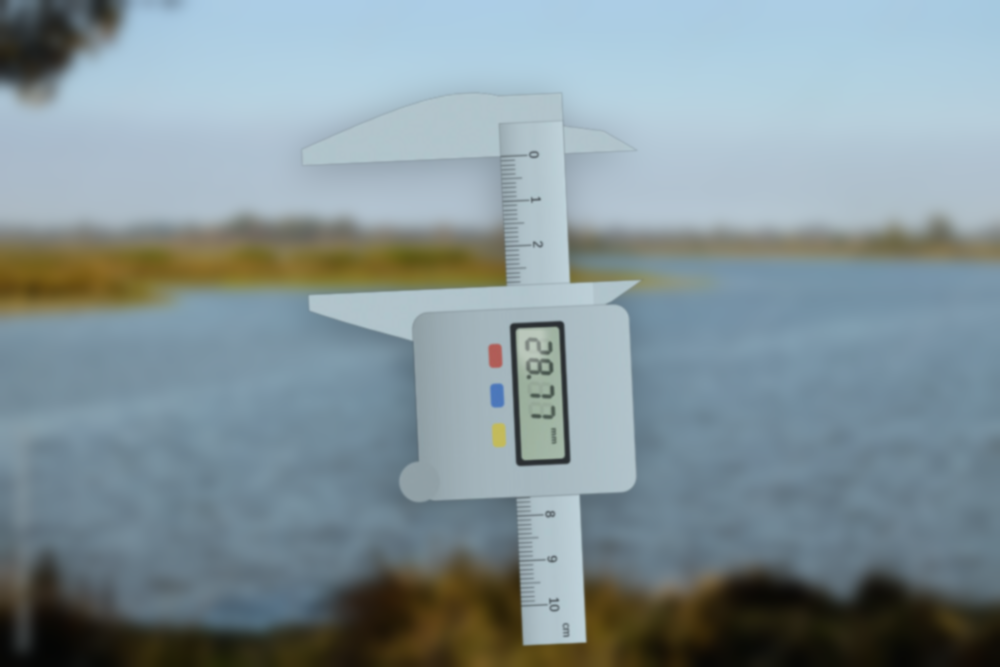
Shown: 28.77 mm
